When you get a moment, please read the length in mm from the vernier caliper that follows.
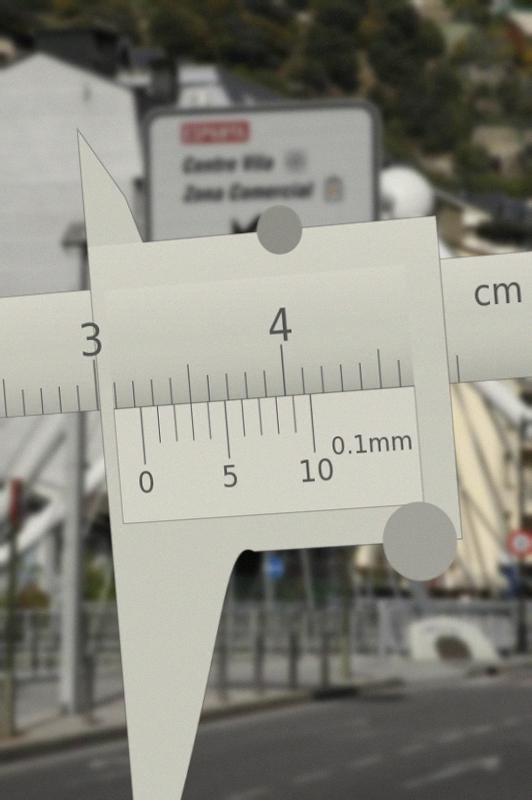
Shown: 32.3 mm
